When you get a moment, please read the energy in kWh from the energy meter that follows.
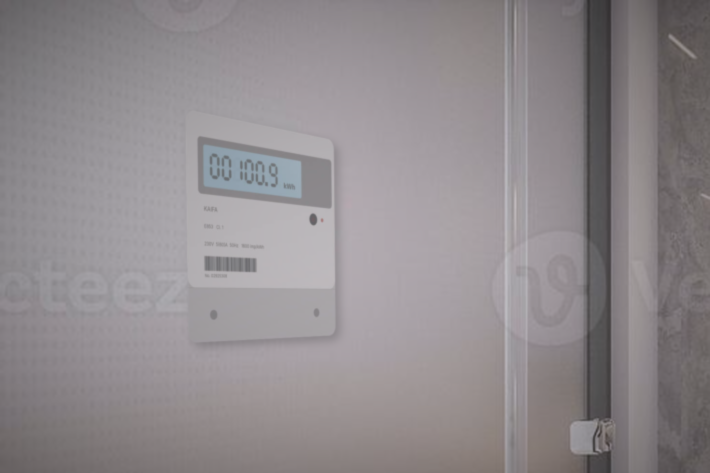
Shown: 100.9 kWh
